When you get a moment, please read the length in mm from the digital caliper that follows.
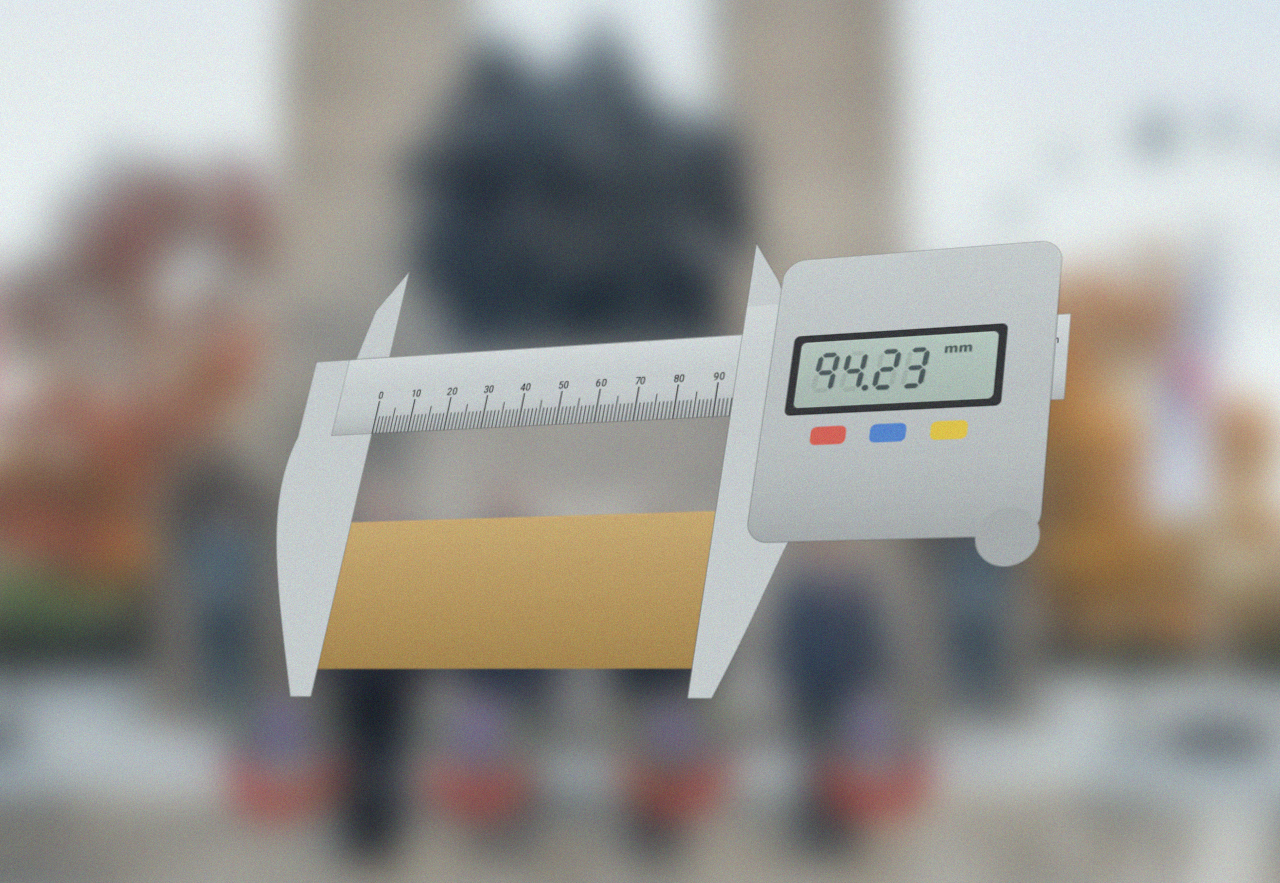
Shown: 94.23 mm
